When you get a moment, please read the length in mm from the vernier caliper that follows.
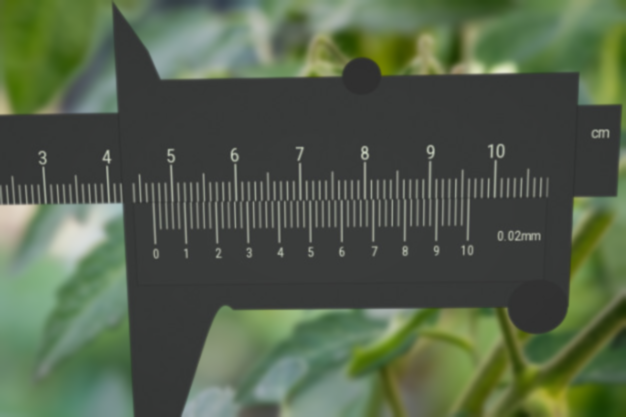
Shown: 47.0 mm
